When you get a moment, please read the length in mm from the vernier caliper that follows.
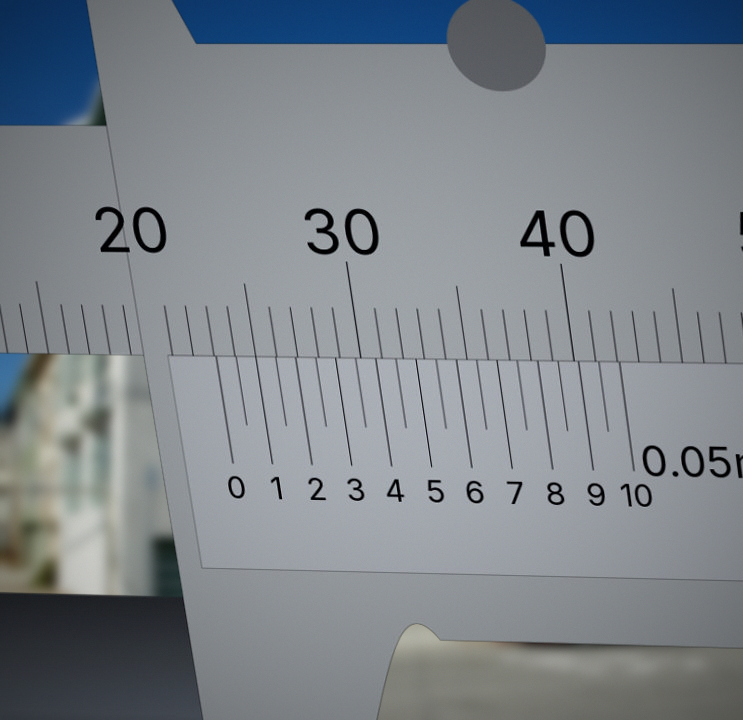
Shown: 23.1 mm
